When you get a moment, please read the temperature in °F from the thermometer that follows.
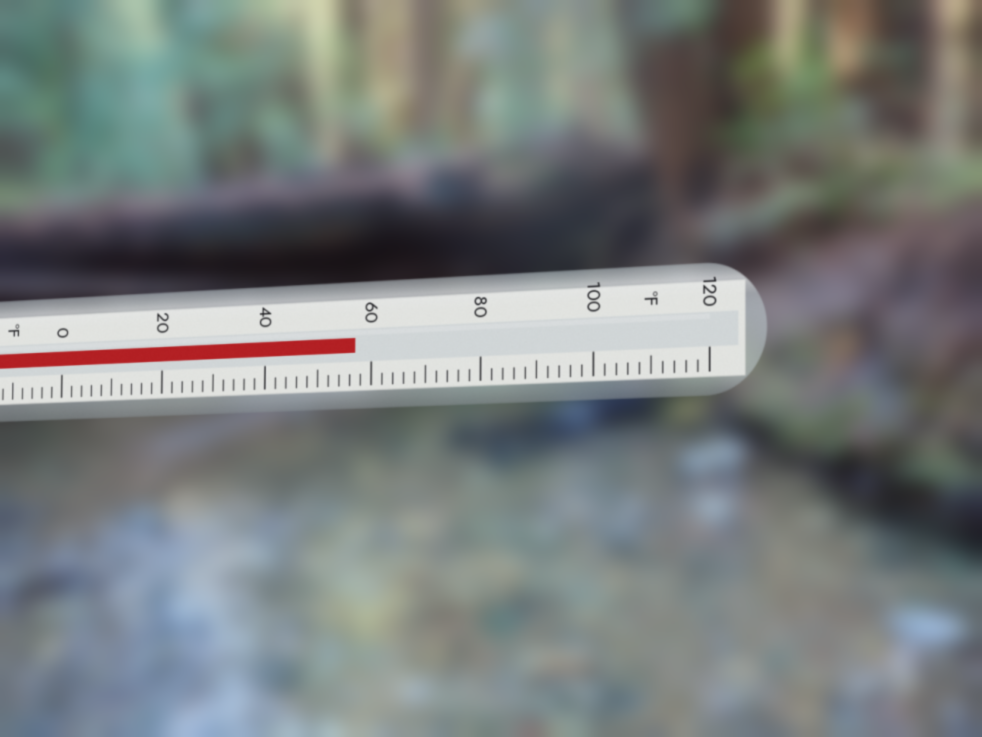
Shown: 57 °F
